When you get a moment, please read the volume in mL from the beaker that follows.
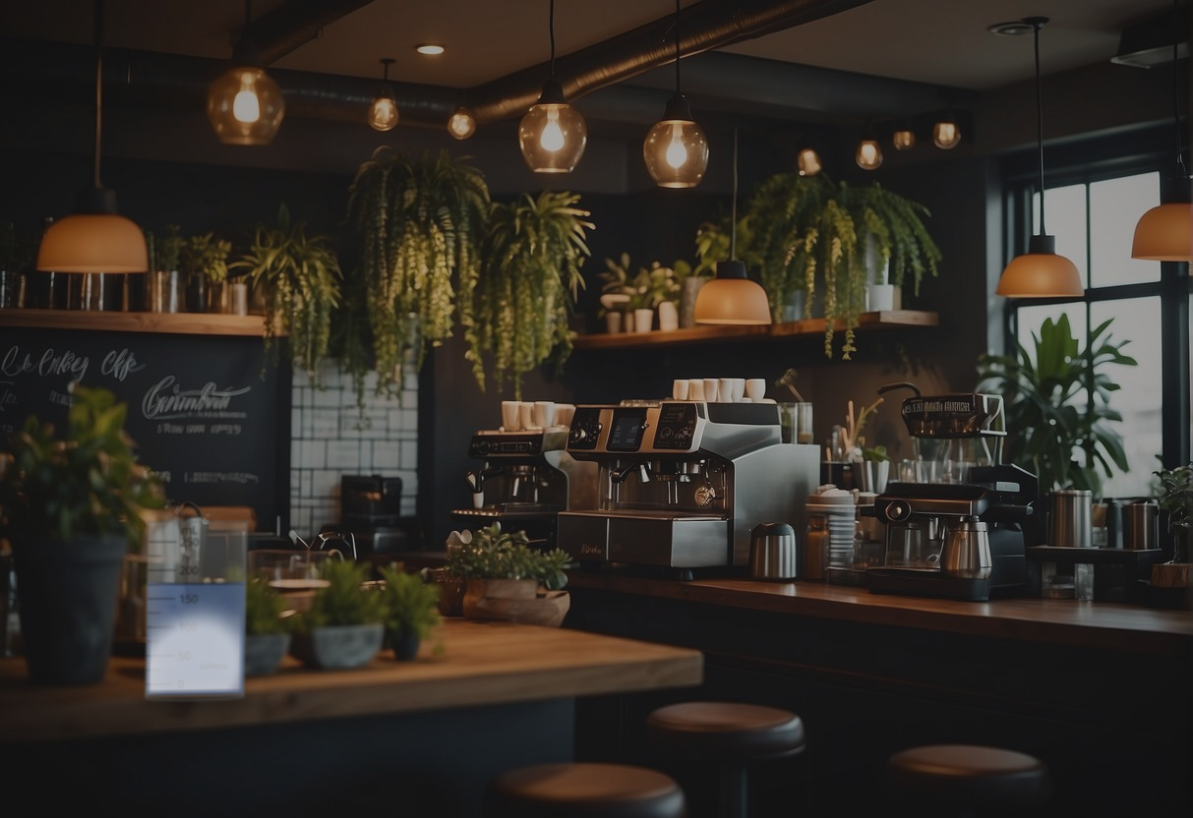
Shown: 175 mL
